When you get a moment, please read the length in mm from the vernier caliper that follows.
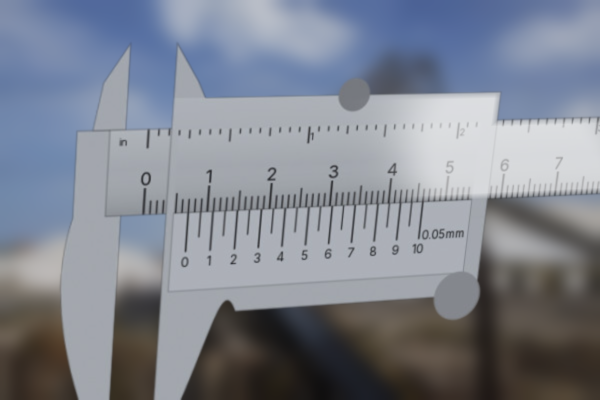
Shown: 7.0 mm
